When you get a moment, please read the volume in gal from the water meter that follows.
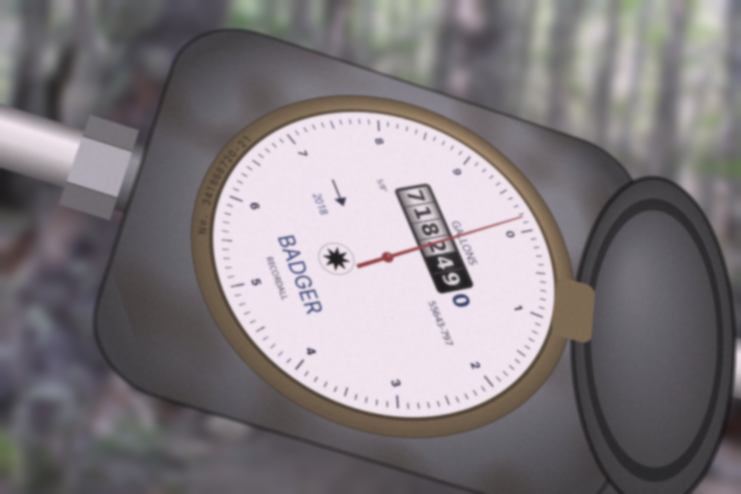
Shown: 7182489.8 gal
